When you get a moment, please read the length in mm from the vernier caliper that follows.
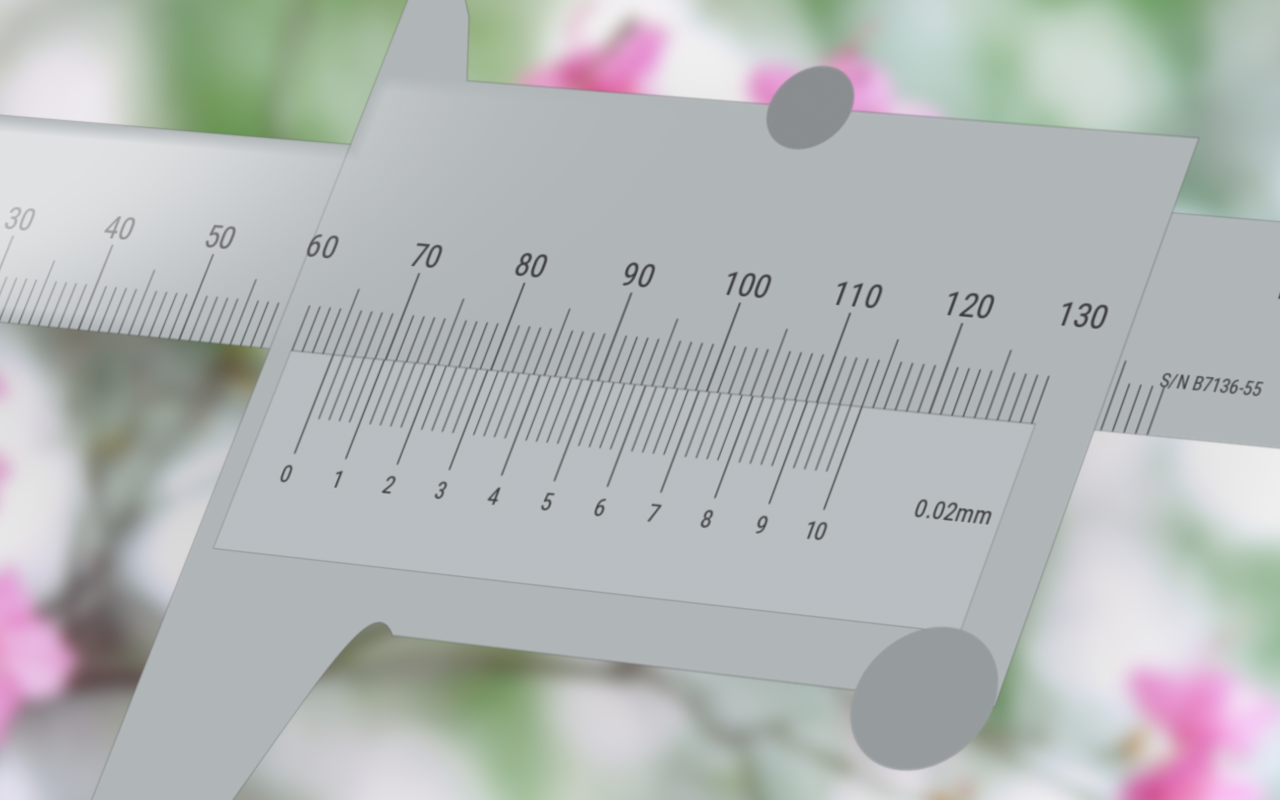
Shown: 65.0 mm
